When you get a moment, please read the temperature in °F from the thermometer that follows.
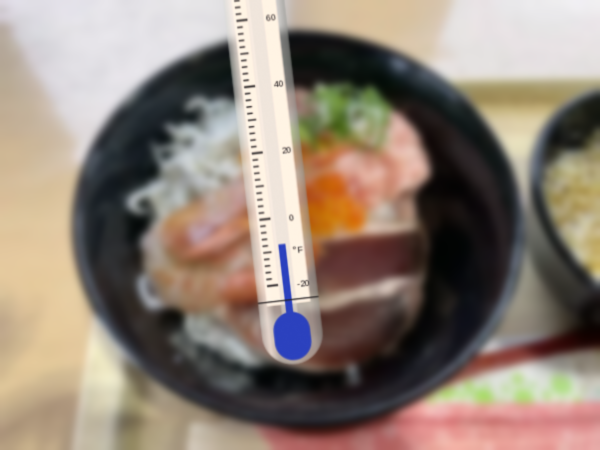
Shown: -8 °F
